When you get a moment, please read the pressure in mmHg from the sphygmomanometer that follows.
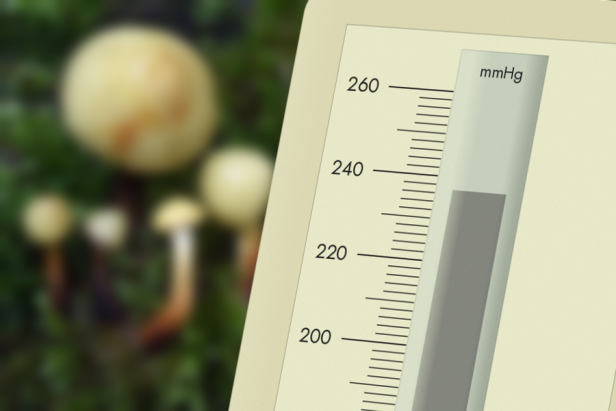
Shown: 237 mmHg
